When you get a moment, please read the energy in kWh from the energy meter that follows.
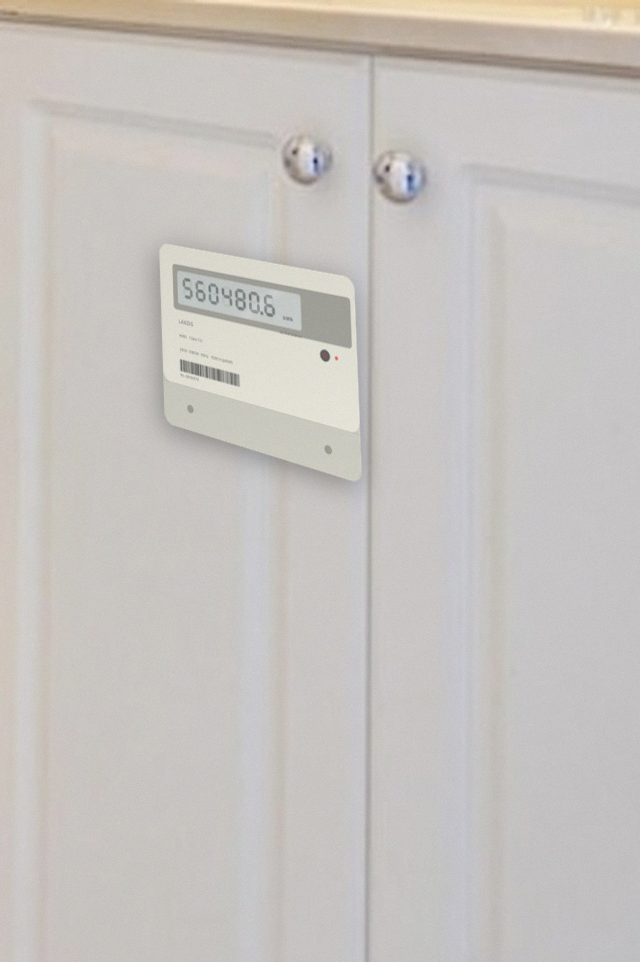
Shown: 560480.6 kWh
